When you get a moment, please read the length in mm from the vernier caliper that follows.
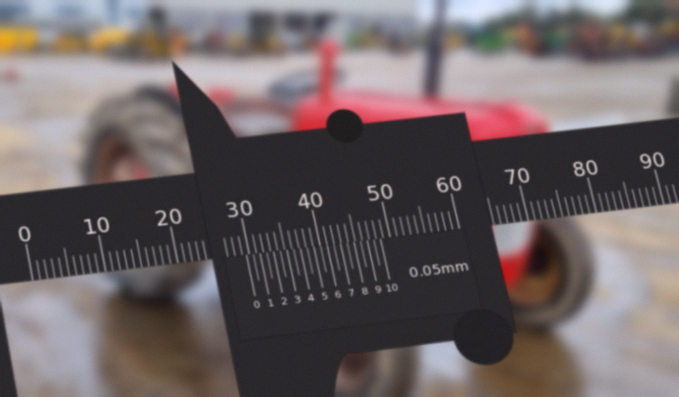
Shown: 29.6 mm
